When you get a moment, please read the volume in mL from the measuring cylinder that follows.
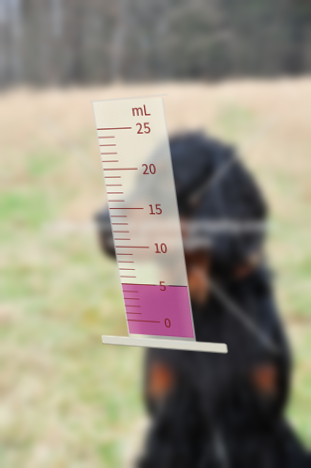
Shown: 5 mL
